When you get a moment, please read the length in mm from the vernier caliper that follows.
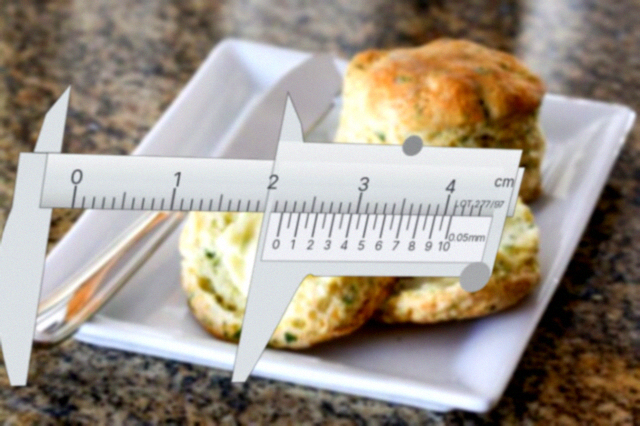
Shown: 21.8 mm
